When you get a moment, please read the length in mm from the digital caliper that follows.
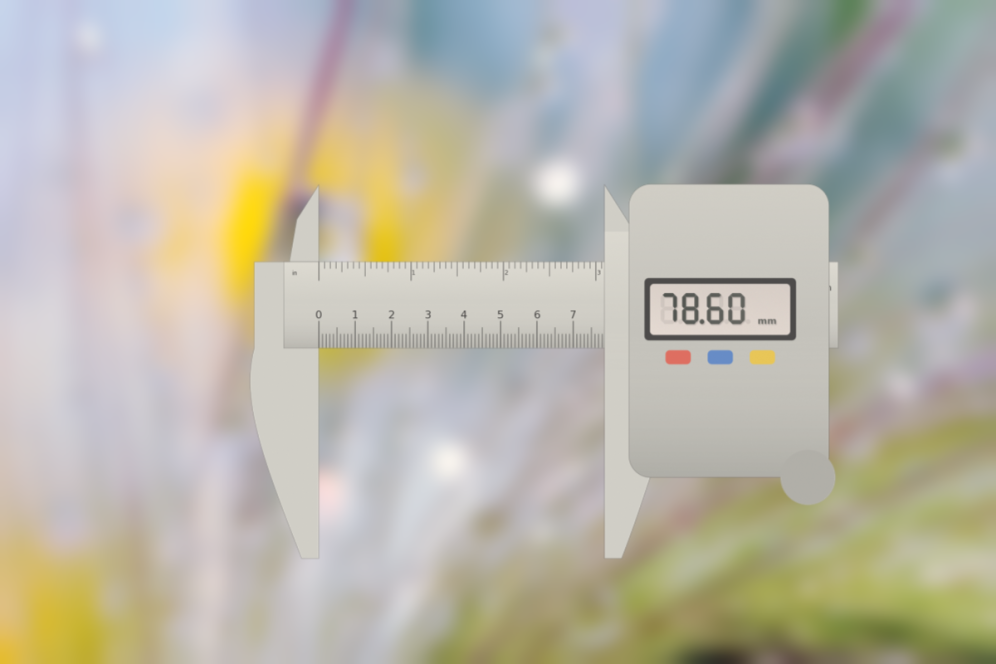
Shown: 78.60 mm
